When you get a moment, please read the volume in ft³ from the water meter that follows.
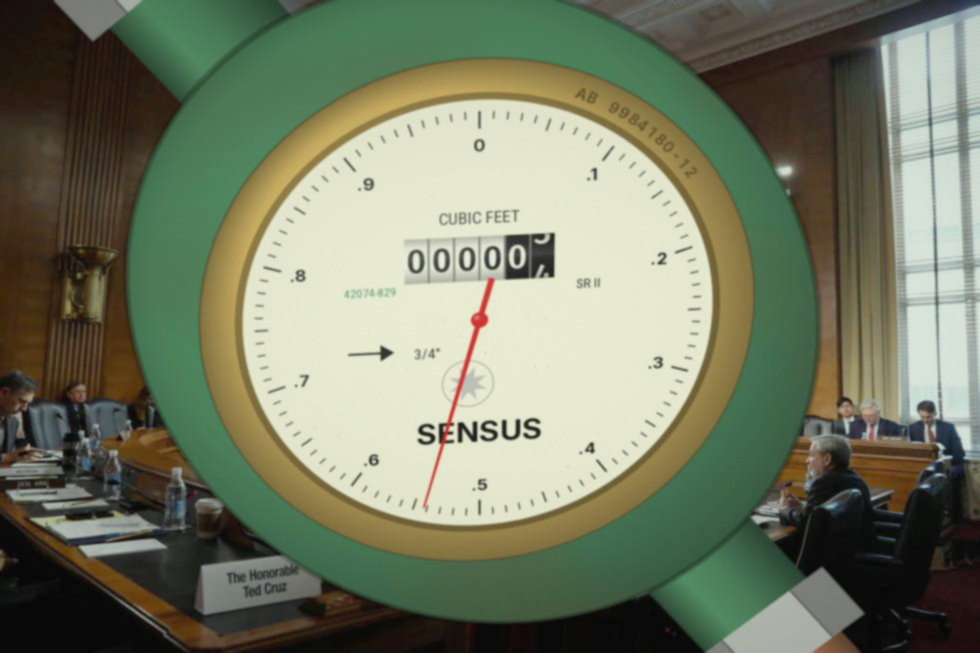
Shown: 3.54 ft³
